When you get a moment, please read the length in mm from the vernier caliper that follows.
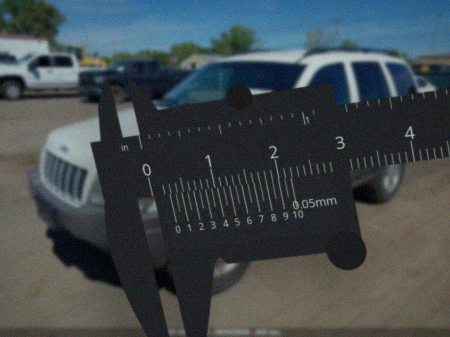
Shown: 2.8 mm
